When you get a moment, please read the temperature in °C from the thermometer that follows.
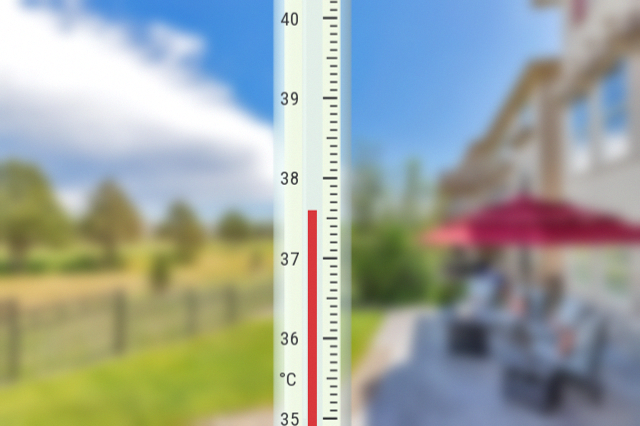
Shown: 37.6 °C
